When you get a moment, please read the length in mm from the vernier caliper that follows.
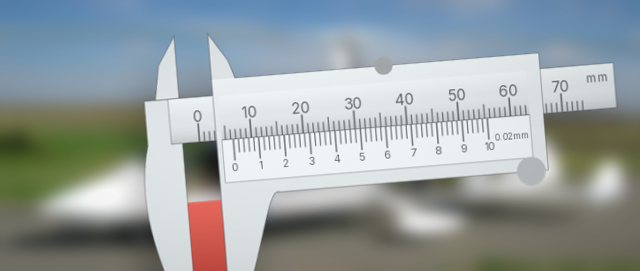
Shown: 6.5 mm
